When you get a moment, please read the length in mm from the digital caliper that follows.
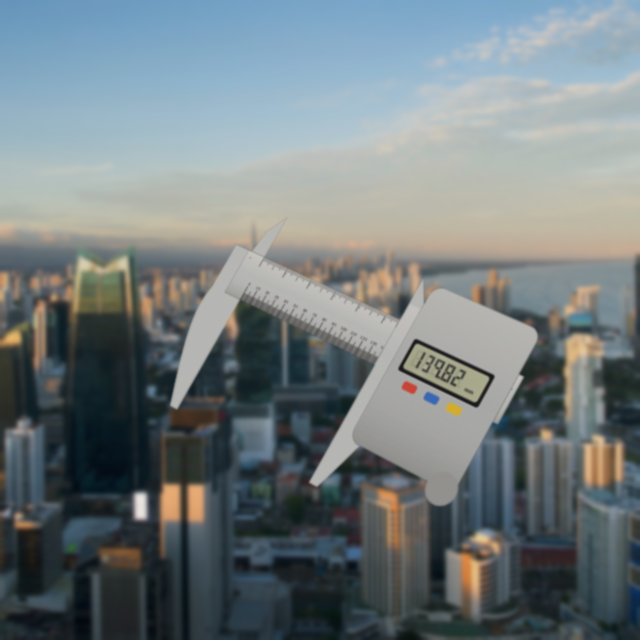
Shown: 139.82 mm
